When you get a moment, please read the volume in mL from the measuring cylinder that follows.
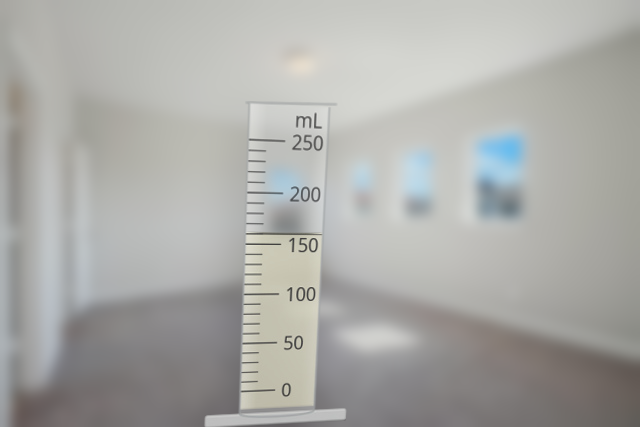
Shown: 160 mL
